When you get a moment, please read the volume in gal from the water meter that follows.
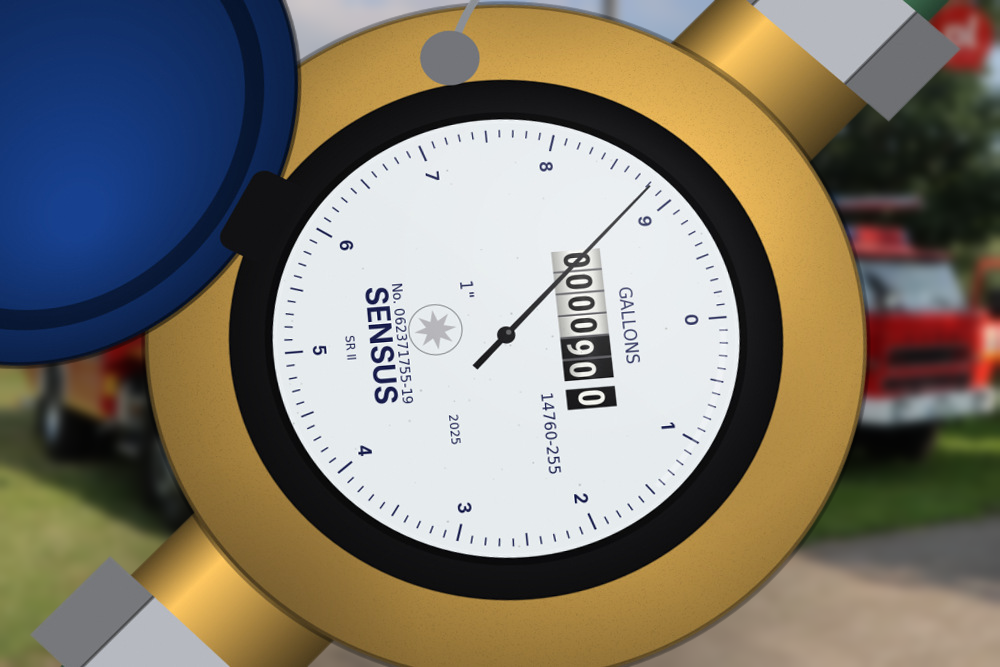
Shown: 898.8 gal
